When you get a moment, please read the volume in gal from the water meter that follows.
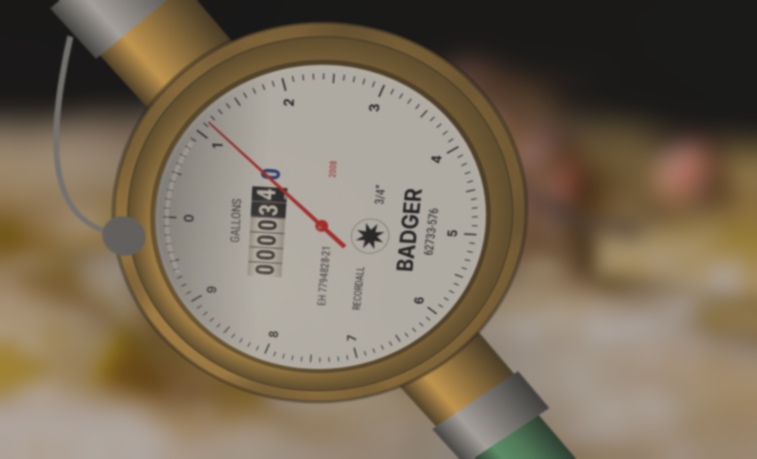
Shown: 341.1 gal
